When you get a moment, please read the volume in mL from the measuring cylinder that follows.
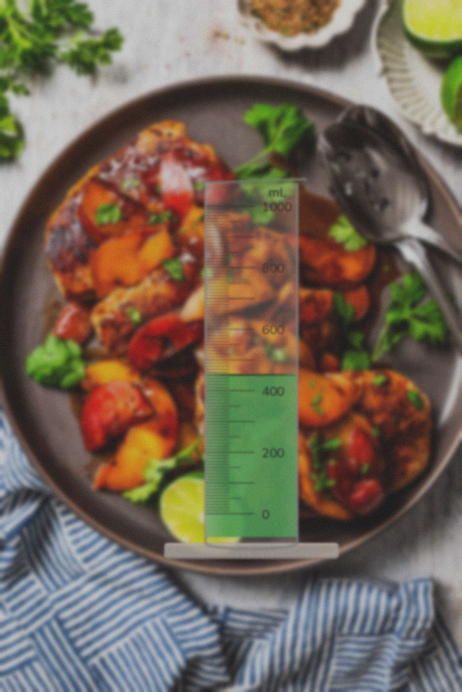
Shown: 450 mL
